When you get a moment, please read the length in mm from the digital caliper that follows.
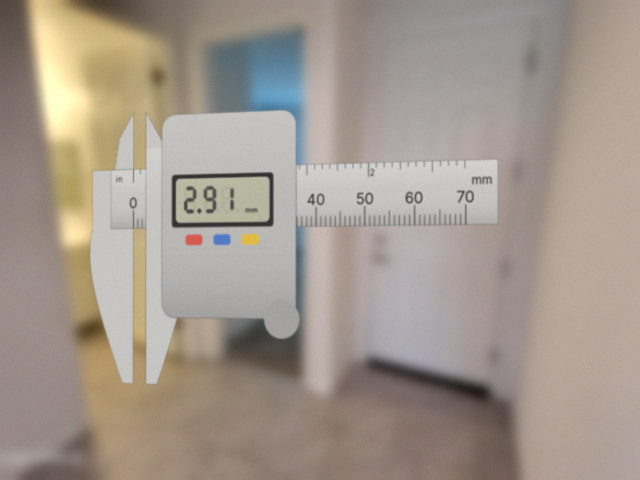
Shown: 2.91 mm
